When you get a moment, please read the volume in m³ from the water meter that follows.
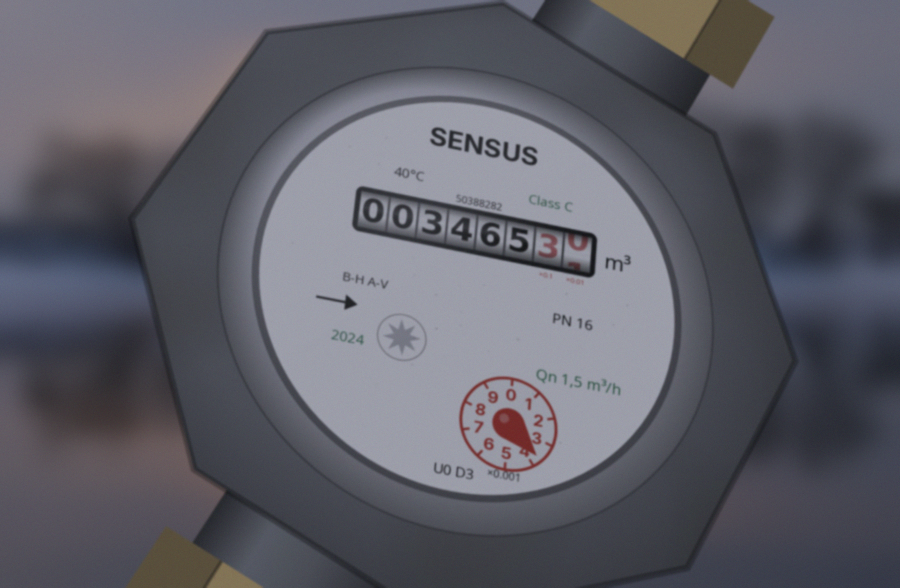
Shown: 3465.303 m³
